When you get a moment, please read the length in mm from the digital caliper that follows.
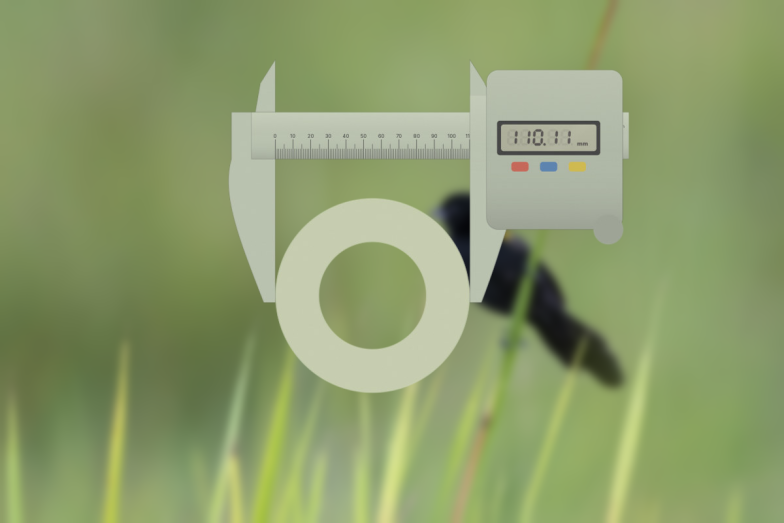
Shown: 110.11 mm
